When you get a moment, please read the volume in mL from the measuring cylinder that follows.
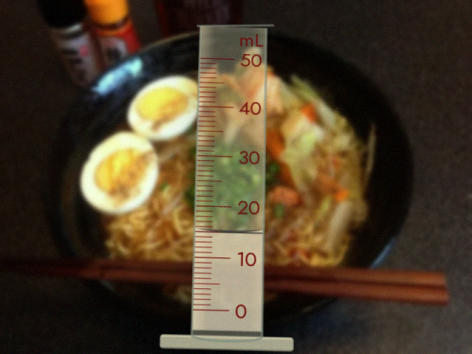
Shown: 15 mL
